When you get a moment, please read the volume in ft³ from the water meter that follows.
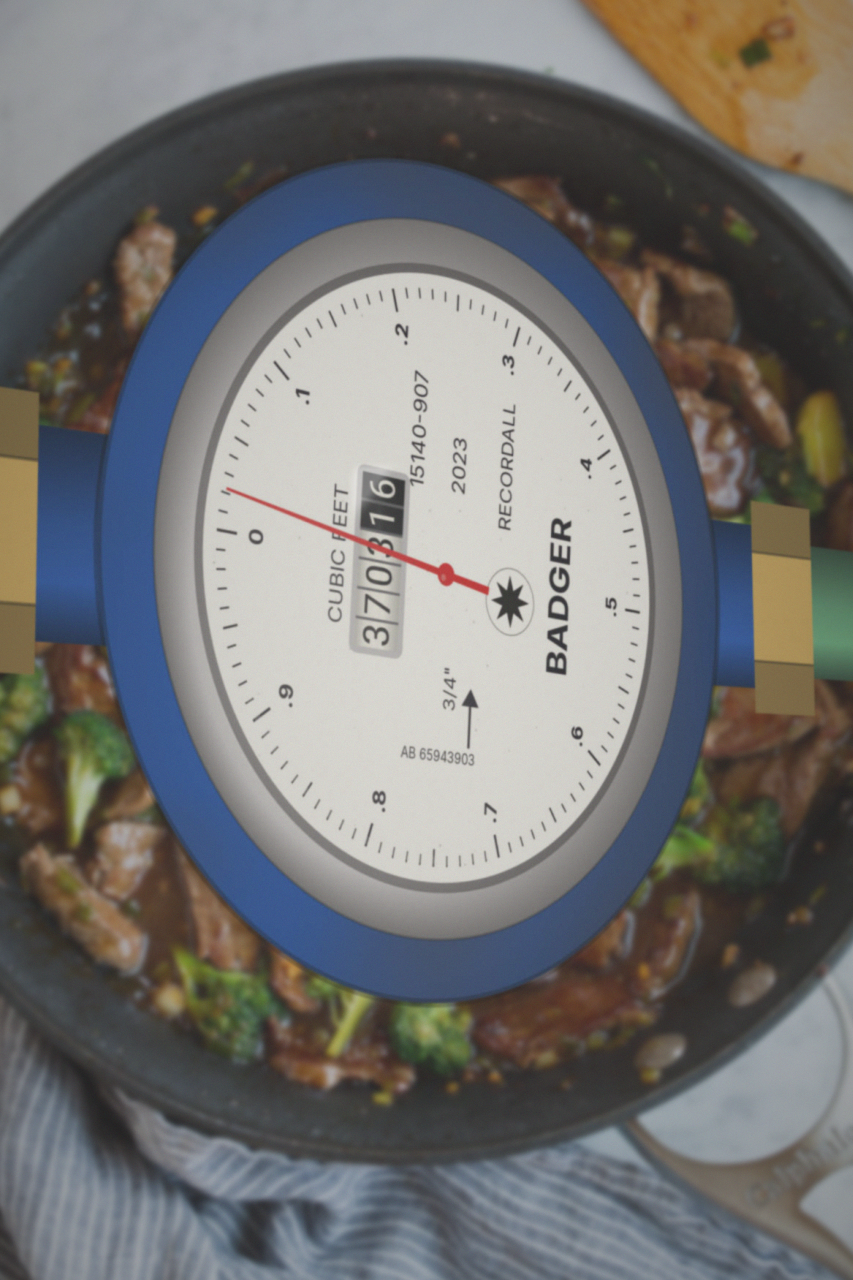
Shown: 370316.02 ft³
